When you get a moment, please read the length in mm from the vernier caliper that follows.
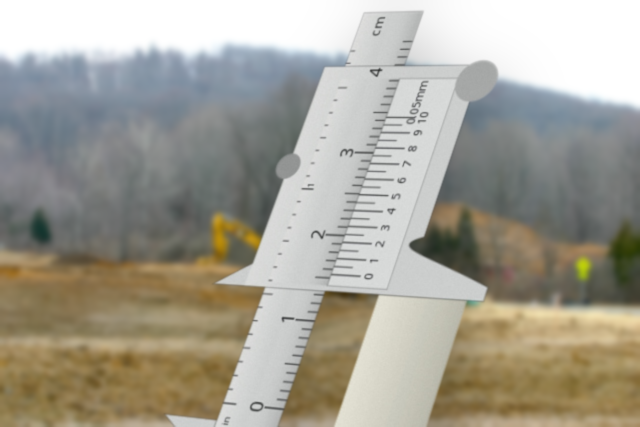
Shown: 15.4 mm
